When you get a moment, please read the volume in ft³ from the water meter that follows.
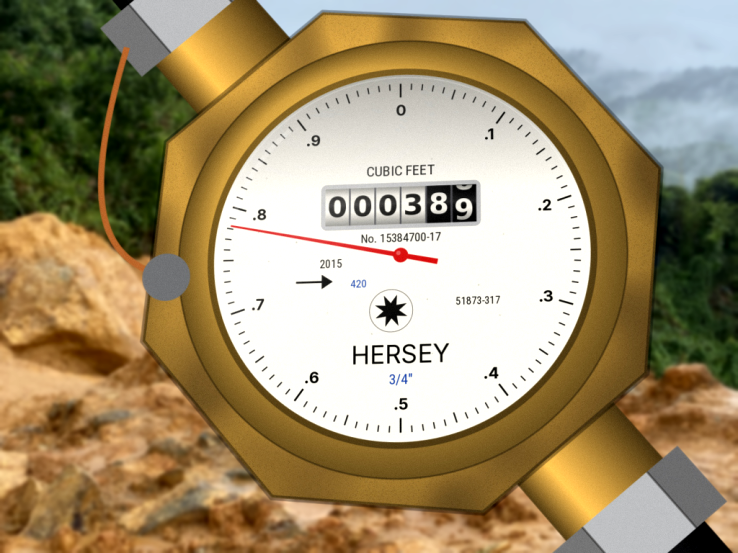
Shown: 388.78 ft³
